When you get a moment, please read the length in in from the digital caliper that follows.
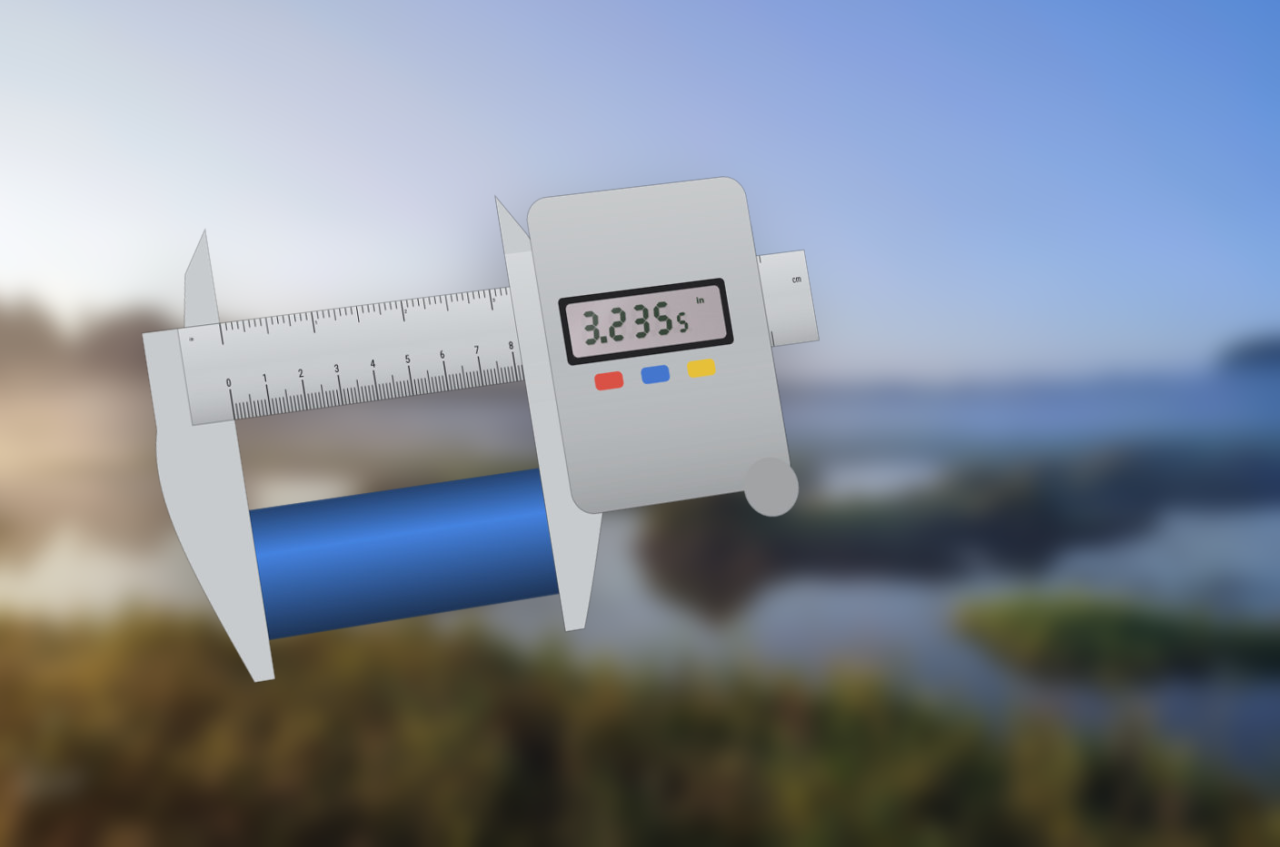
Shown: 3.2355 in
